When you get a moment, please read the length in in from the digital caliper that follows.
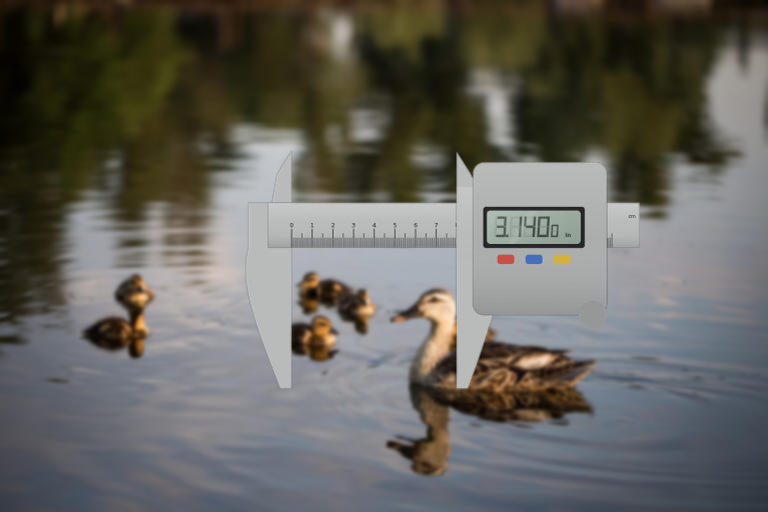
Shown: 3.1400 in
